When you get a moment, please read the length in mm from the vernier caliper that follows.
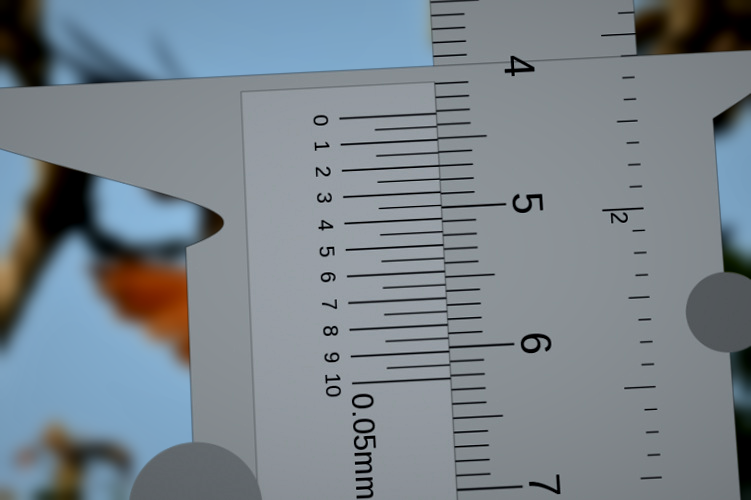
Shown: 43.2 mm
